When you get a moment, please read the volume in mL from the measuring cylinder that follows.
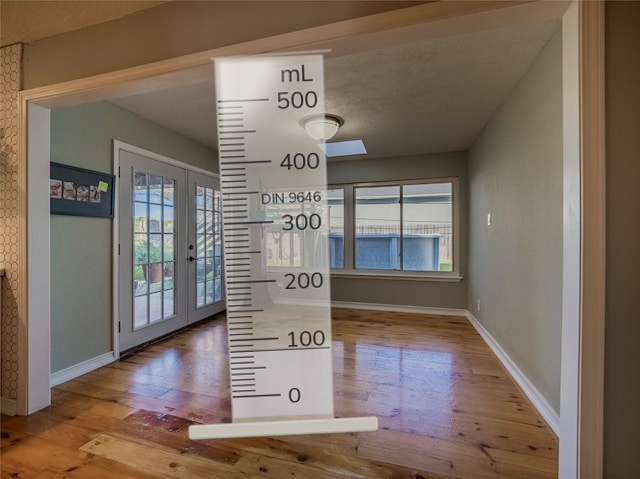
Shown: 80 mL
